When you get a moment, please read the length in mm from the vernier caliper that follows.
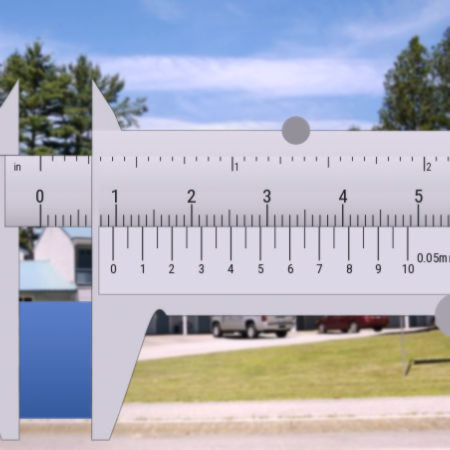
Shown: 9.6 mm
